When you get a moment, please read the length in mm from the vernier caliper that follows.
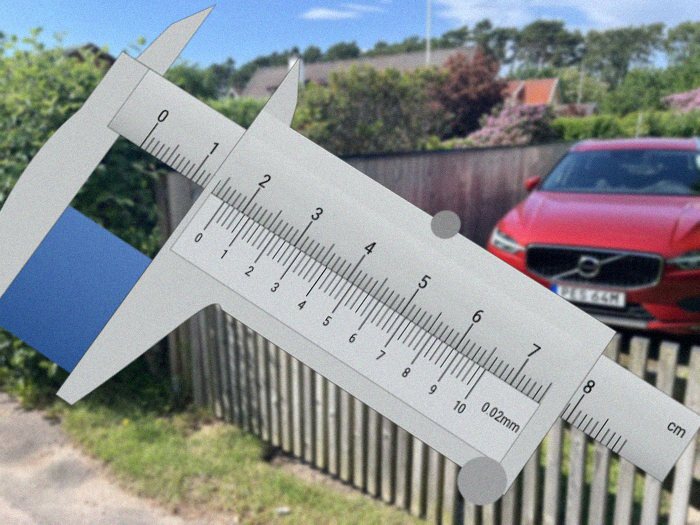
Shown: 16.6 mm
